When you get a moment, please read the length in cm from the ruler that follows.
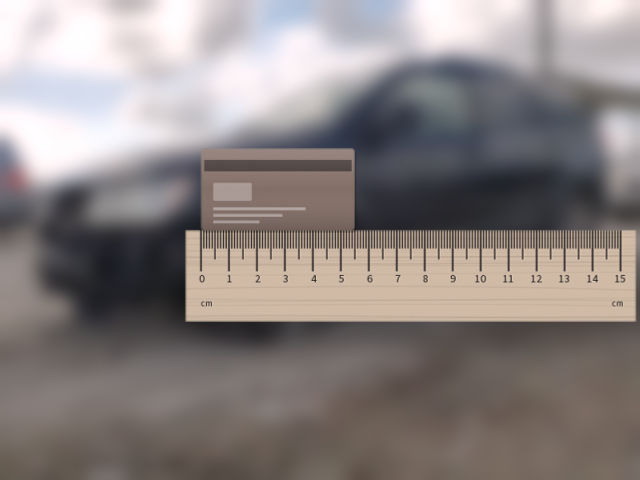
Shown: 5.5 cm
